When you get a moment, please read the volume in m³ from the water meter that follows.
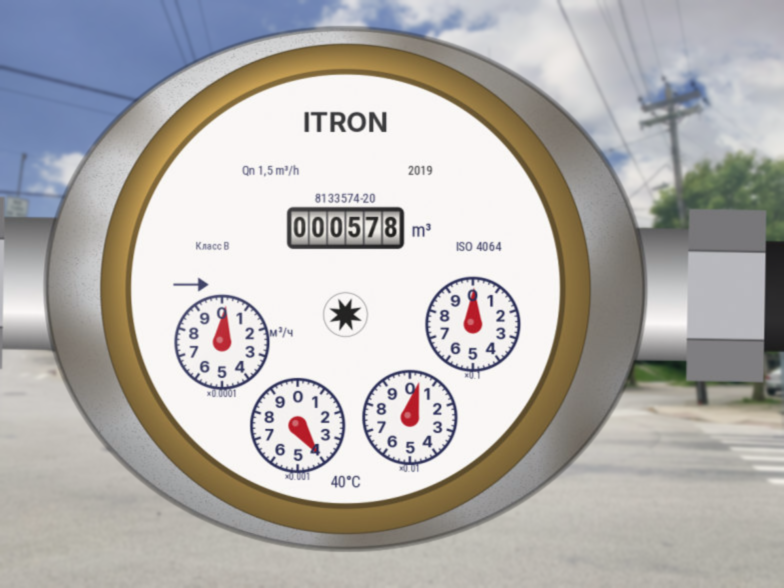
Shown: 578.0040 m³
